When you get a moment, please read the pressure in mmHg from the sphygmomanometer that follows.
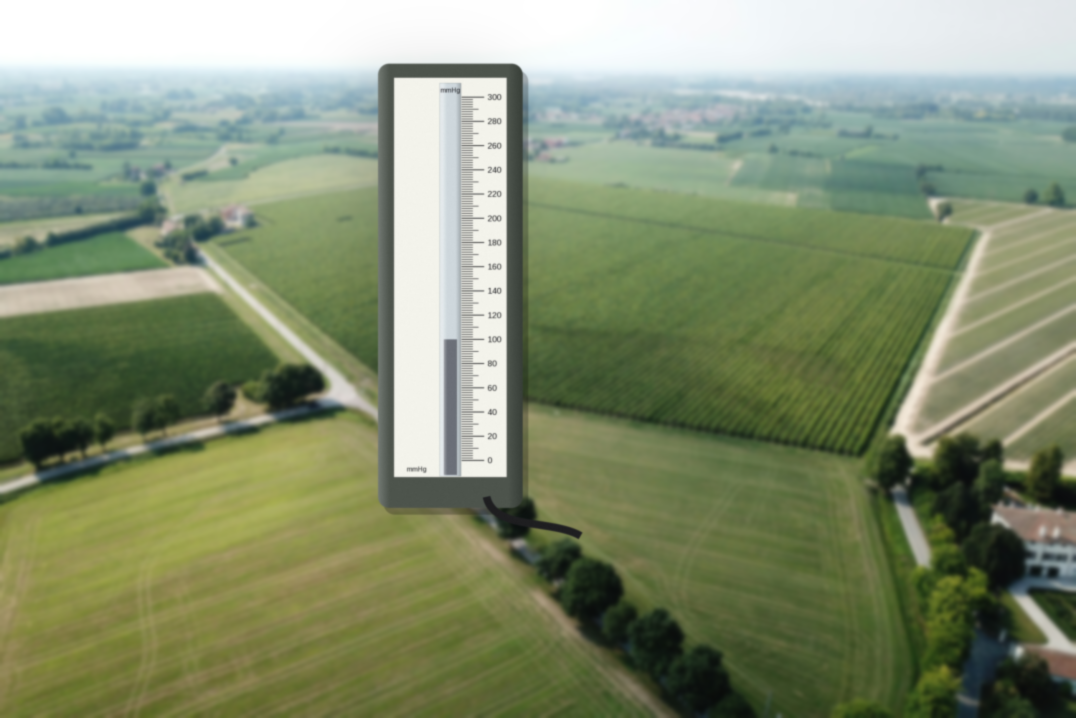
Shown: 100 mmHg
